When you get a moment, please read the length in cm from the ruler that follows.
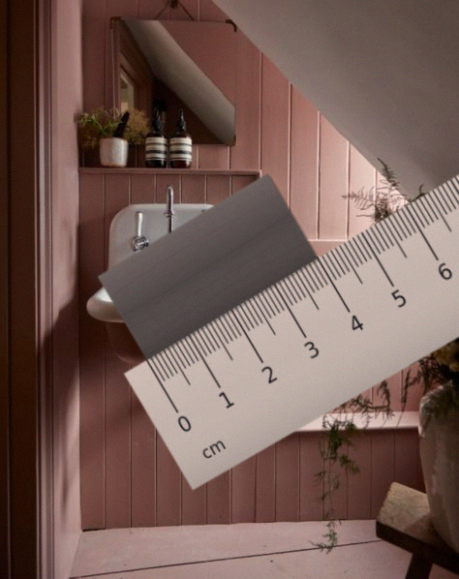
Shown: 4 cm
